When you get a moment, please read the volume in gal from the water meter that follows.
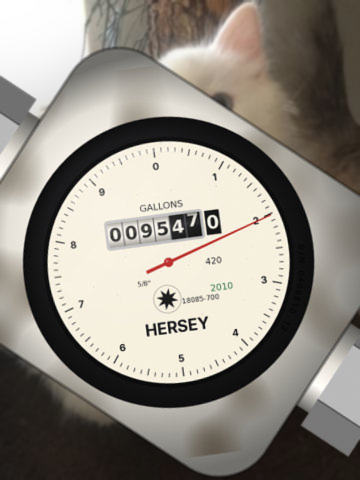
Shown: 95472.0 gal
